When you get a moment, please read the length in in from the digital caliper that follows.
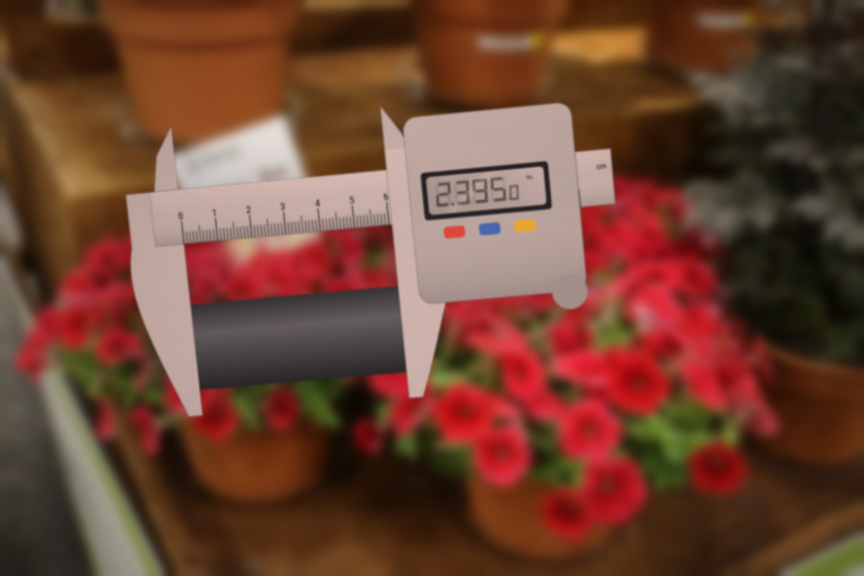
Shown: 2.3950 in
